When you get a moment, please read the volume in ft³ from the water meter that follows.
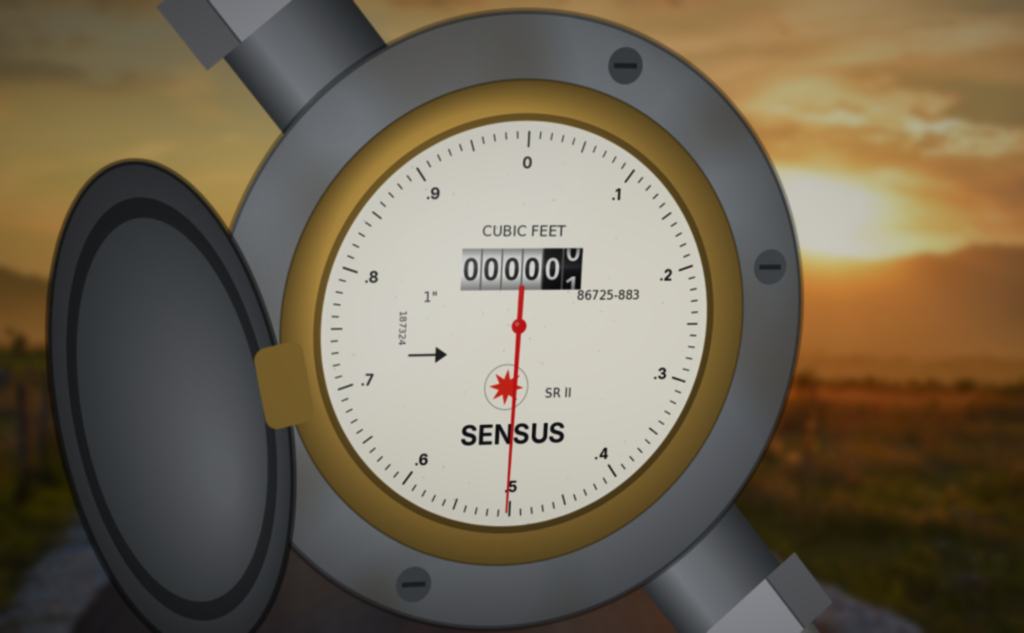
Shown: 0.50 ft³
